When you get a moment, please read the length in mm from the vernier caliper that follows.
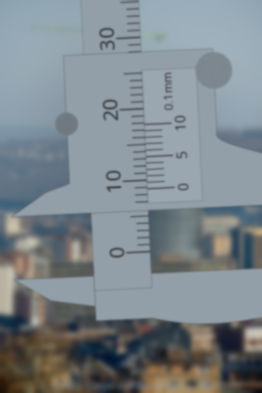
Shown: 8.8 mm
